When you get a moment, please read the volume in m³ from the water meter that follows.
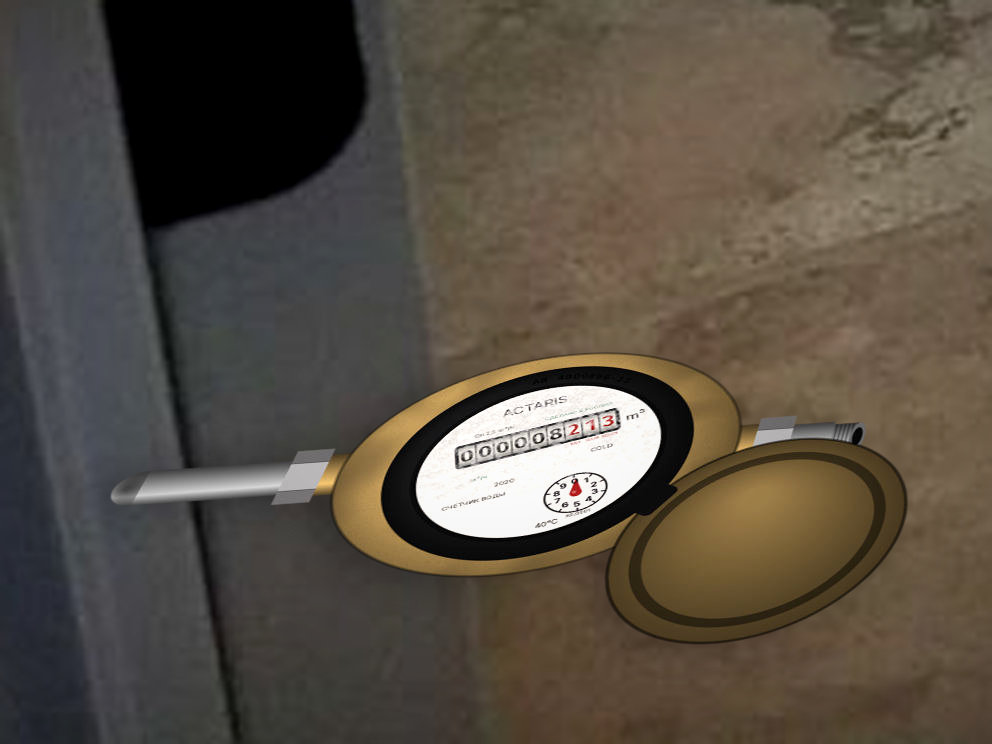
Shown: 8.2130 m³
